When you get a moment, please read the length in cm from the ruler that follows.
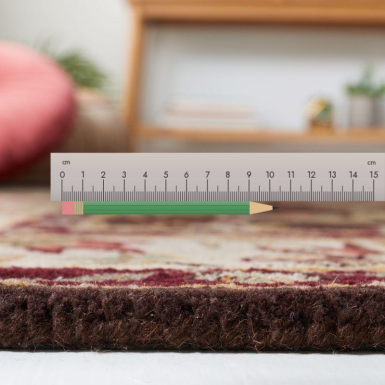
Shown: 10.5 cm
